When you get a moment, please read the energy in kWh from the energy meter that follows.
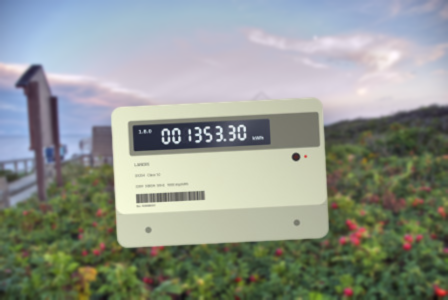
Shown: 1353.30 kWh
